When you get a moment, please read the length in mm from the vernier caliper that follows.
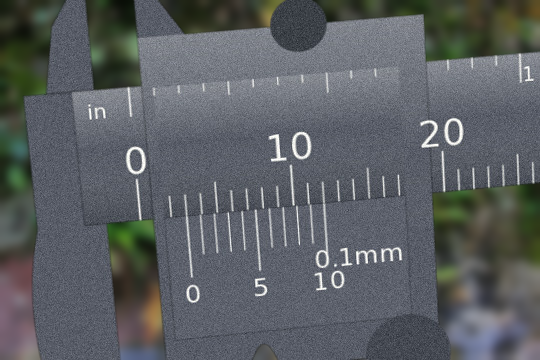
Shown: 3.0 mm
